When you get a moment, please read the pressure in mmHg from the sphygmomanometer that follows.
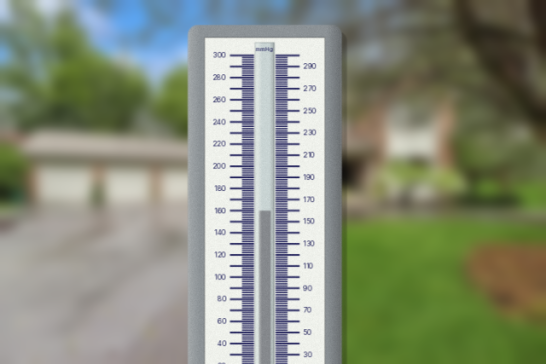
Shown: 160 mmHg
